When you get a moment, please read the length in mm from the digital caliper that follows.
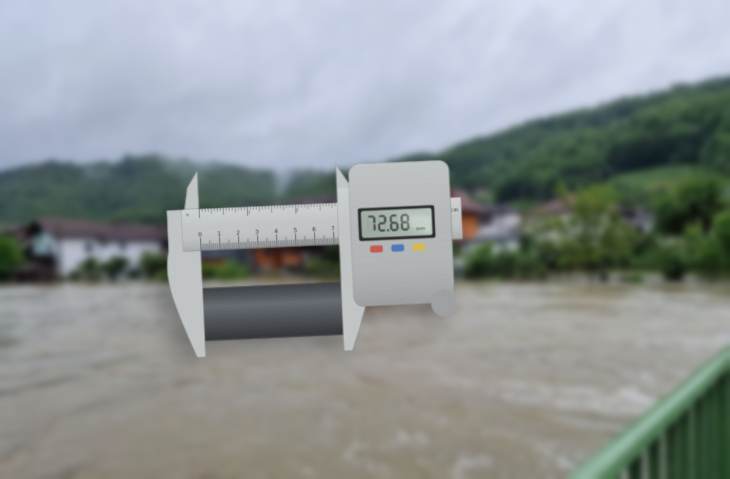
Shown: 72.68 mm
